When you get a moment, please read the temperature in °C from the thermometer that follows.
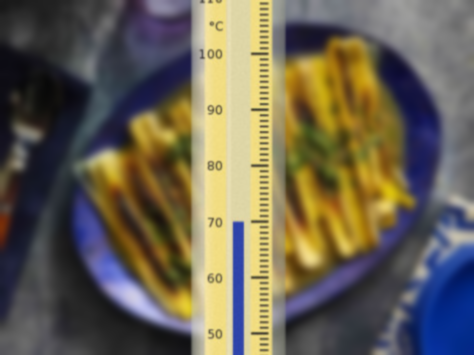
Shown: 70 °C
